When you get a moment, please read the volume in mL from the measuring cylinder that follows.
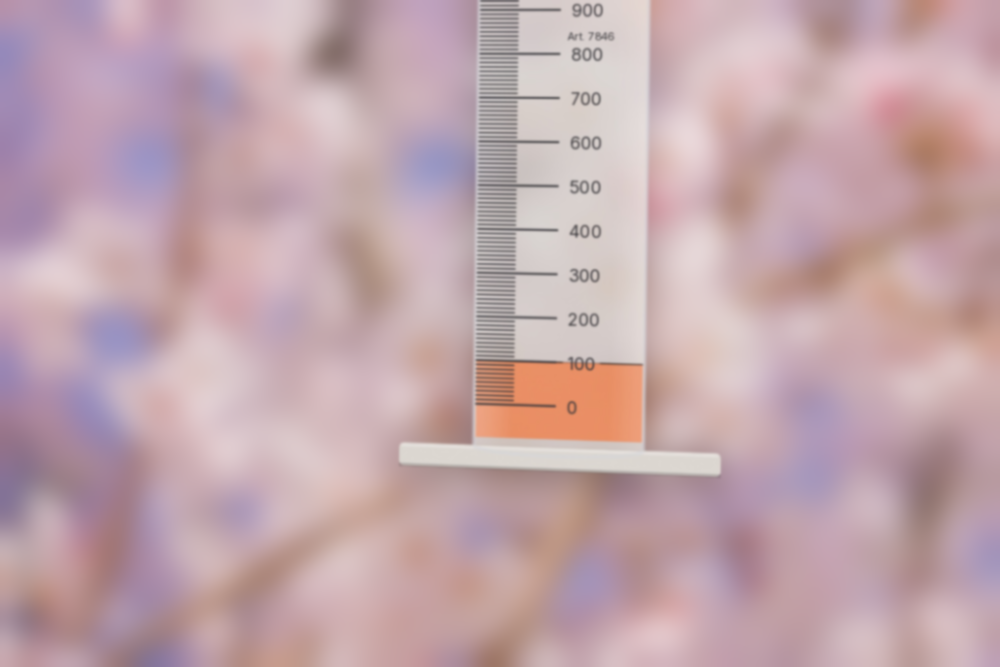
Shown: 100 mL
